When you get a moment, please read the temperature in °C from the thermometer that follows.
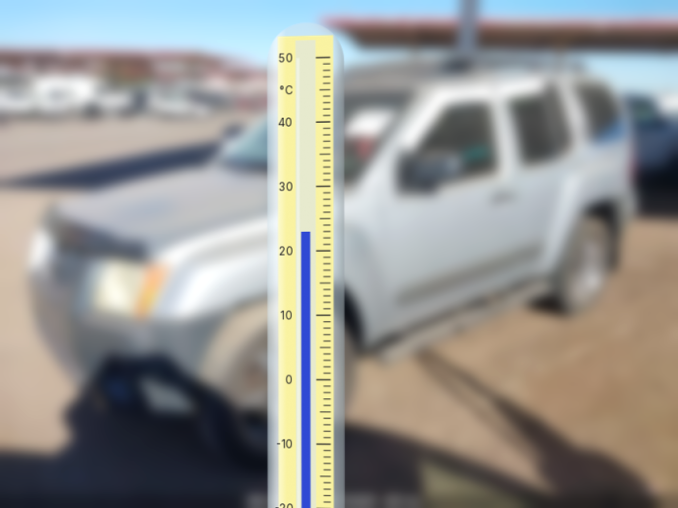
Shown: 23 °C
